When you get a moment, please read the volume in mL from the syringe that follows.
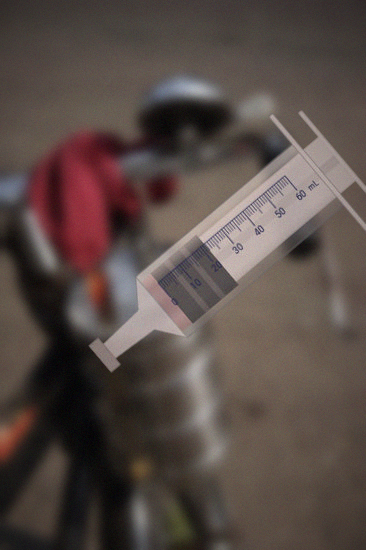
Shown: 0 mL
